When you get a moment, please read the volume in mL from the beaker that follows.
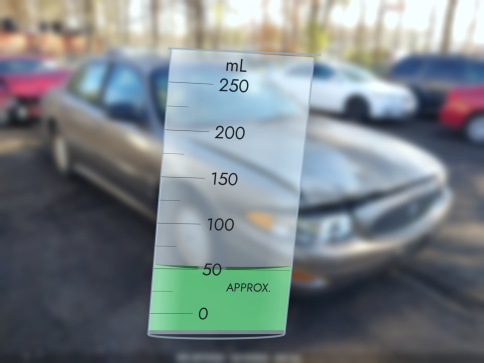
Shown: 50 mL
